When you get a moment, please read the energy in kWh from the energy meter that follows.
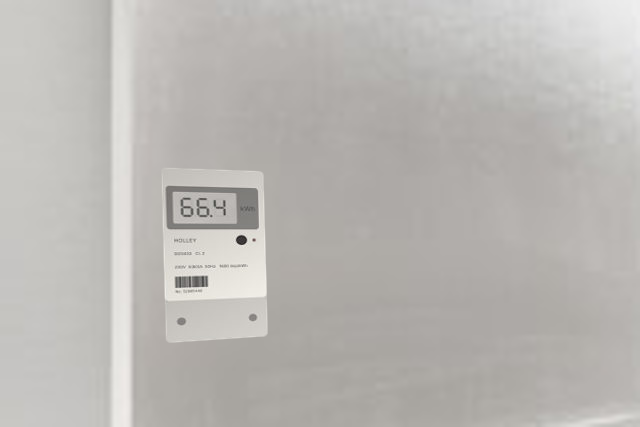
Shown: 66.4 kWh
